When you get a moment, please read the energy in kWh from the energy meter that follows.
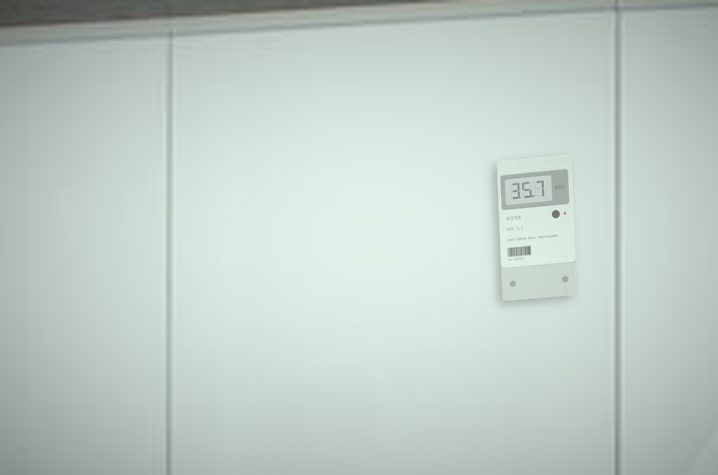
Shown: 35.7 kWh
